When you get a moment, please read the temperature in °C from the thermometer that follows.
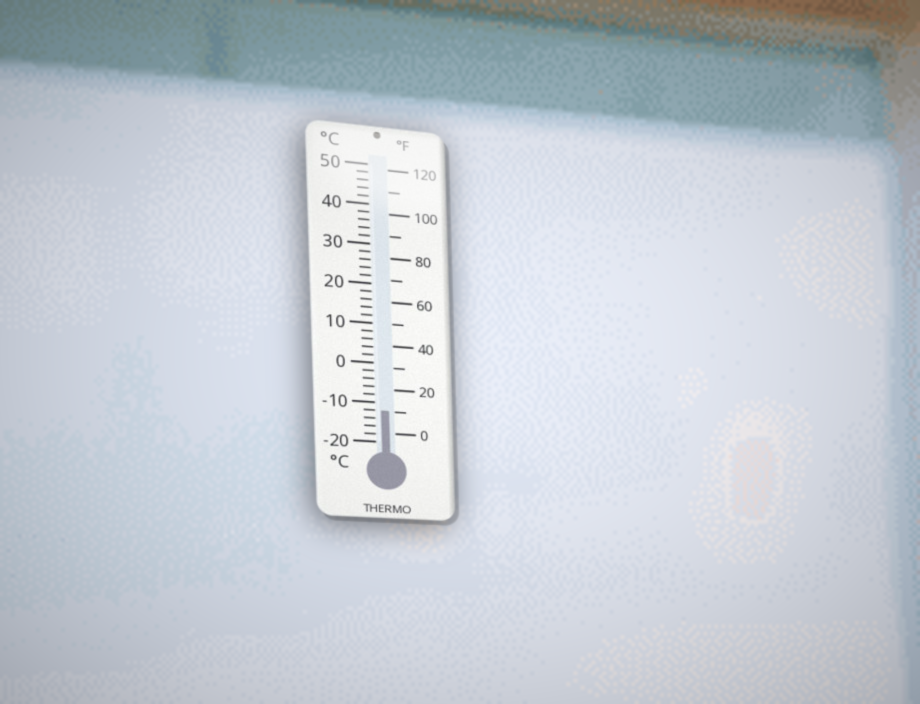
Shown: -12 °C
